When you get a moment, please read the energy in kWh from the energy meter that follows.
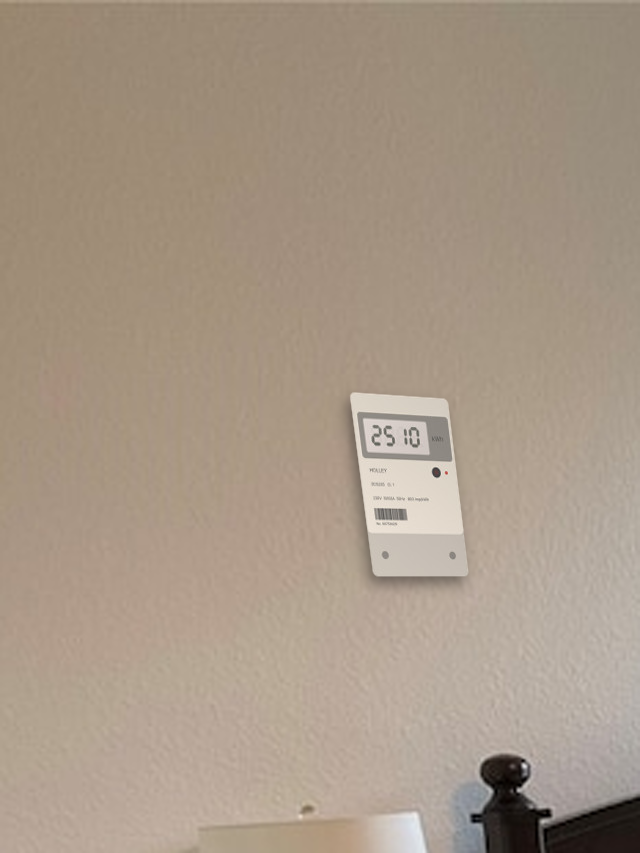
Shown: 2510 kWh
